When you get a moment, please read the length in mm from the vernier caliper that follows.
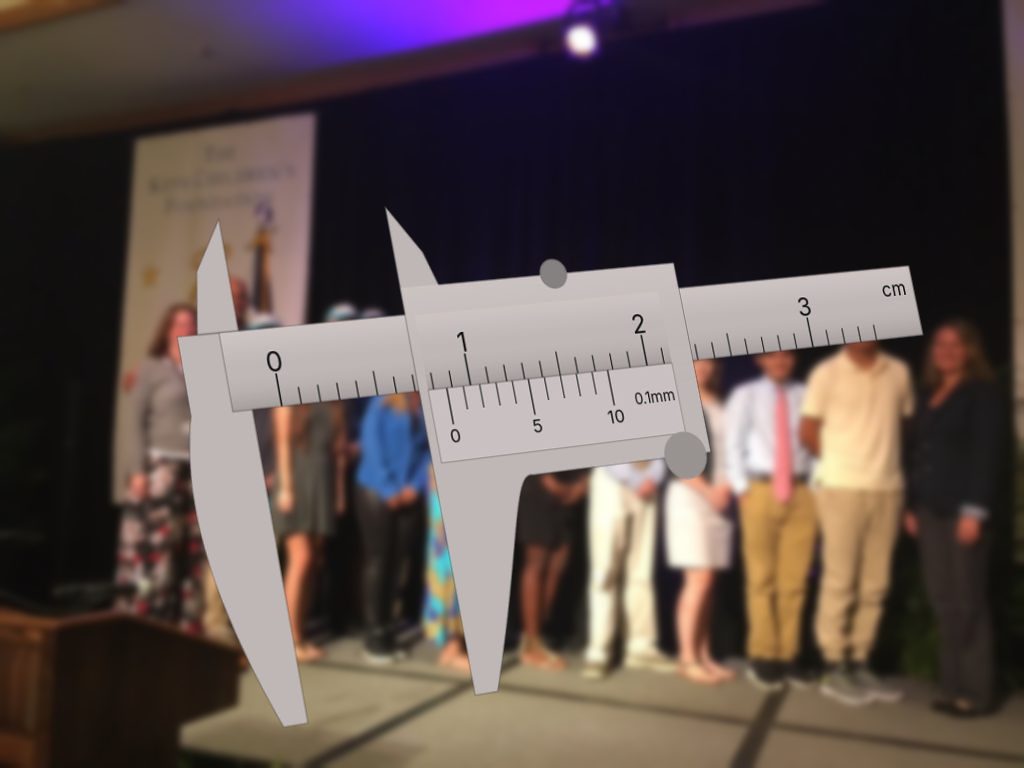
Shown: 8.7 mm
